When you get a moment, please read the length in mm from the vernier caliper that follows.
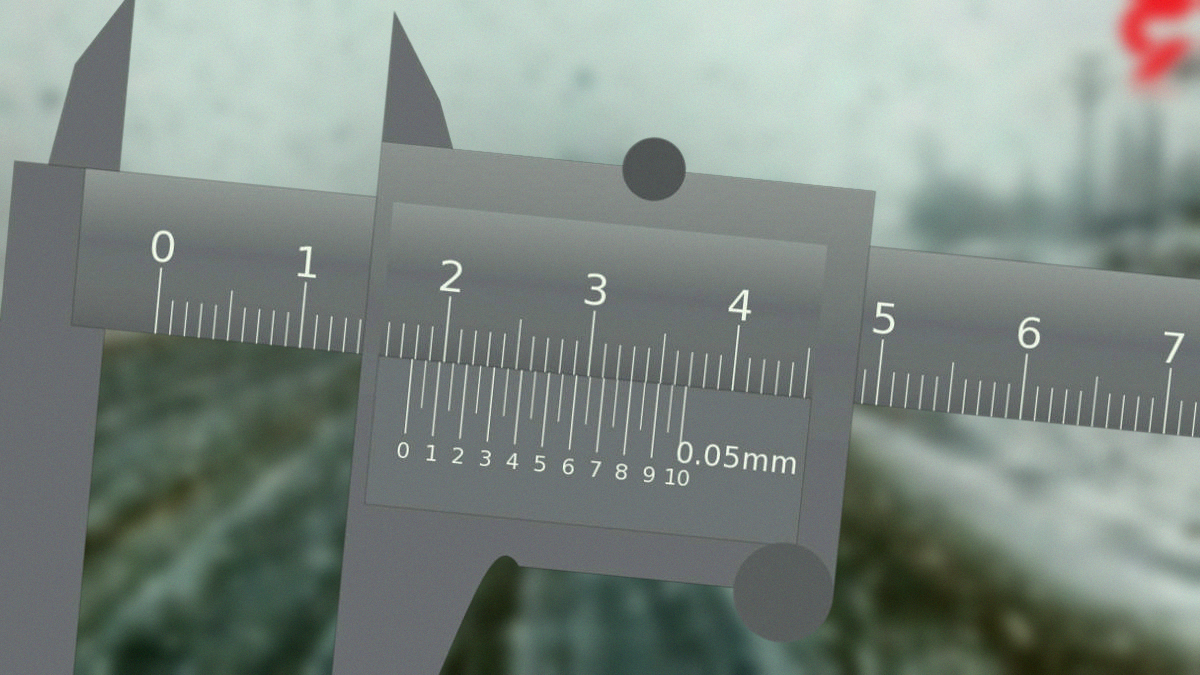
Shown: 17.8 mm
